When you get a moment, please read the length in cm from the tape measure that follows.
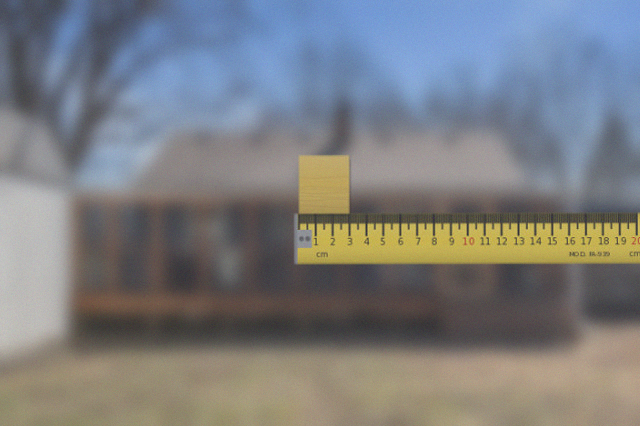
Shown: 3 cm
